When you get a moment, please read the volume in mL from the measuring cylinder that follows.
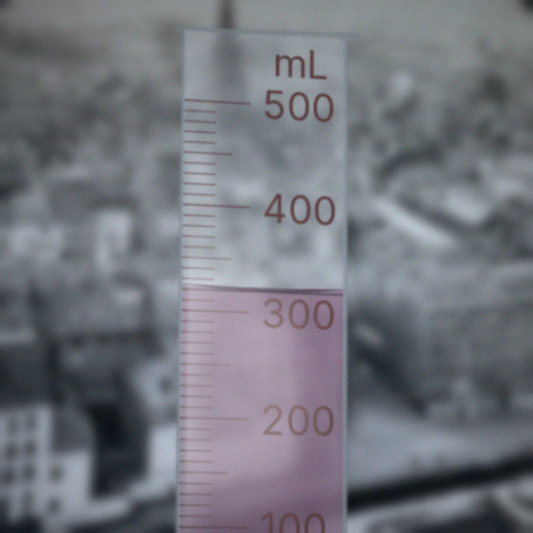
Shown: 320 mL
